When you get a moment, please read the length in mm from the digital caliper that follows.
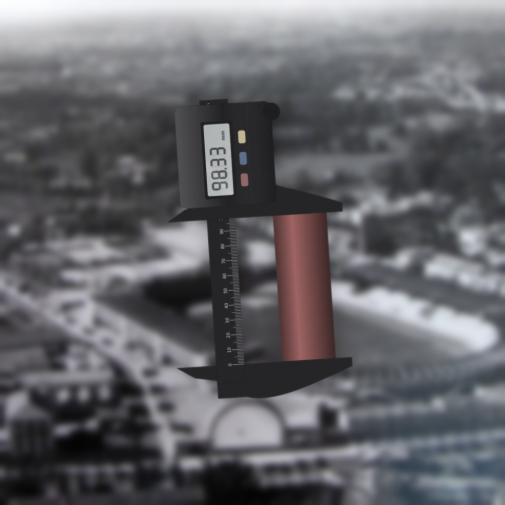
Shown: 98.33 mm
